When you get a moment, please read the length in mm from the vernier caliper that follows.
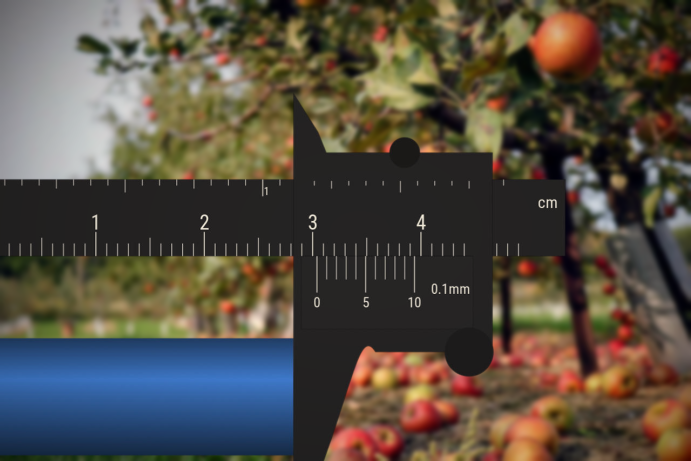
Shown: 30.4 mm
